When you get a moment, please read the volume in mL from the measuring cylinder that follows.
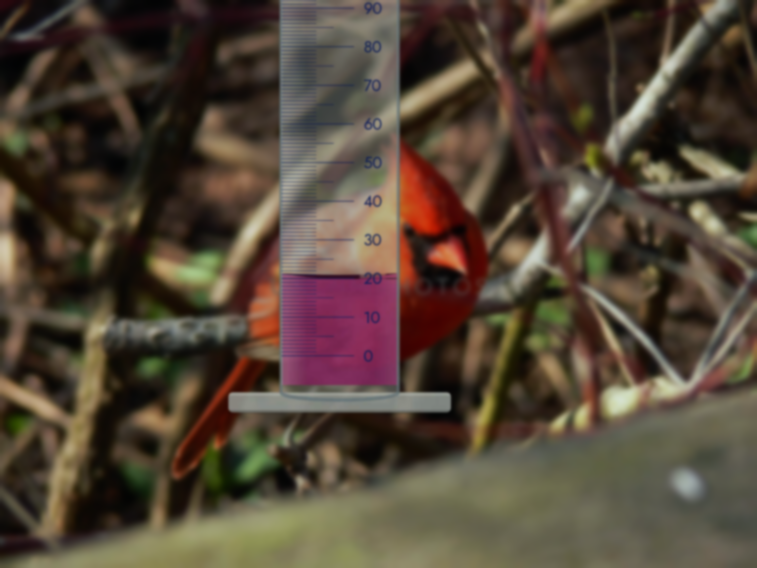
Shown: 20 mL
